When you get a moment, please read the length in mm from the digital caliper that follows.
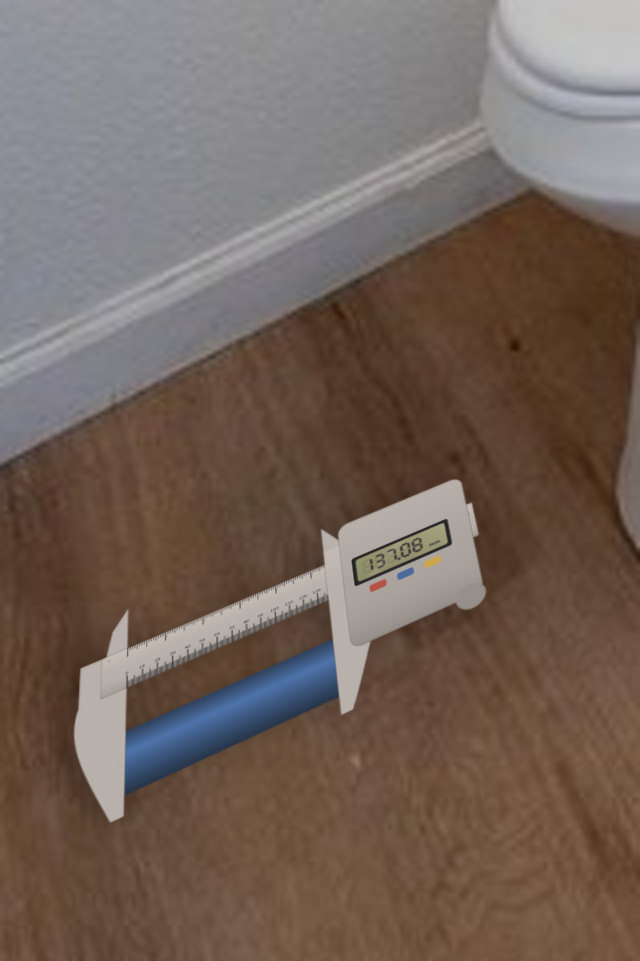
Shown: 137.08 mm
